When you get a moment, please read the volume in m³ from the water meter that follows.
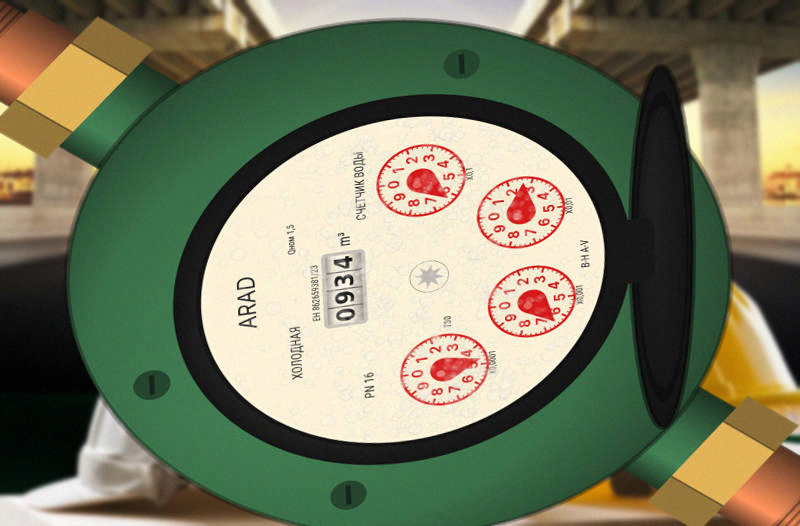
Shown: 934.6264 m³
